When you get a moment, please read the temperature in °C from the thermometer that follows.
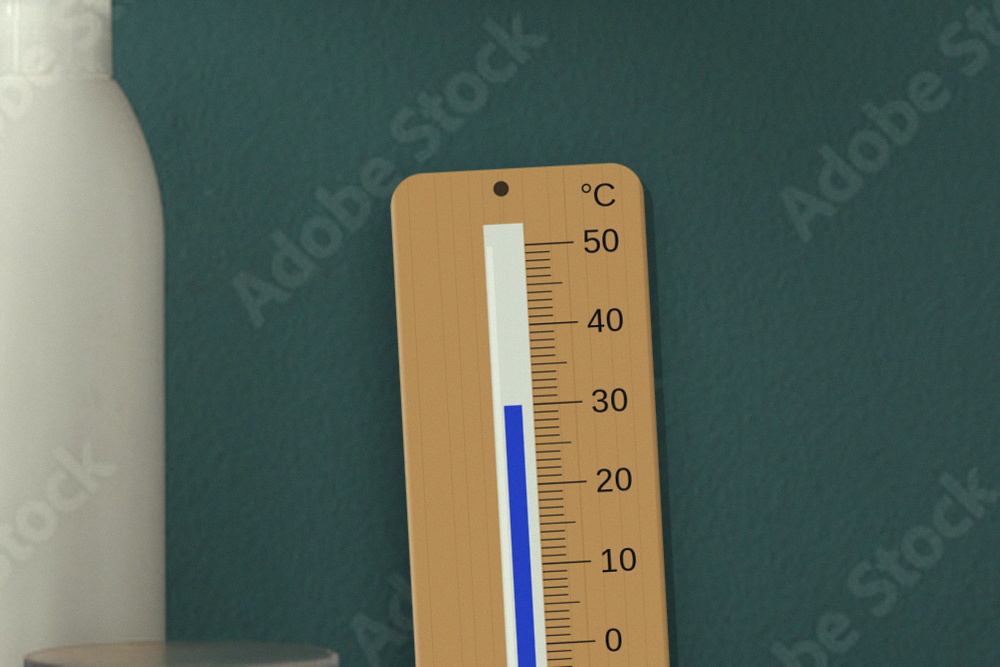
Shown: 30 °C
